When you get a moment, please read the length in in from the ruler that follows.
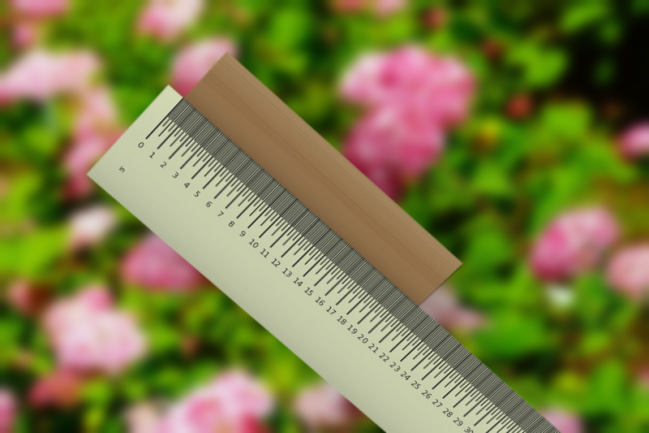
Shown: 21 in
